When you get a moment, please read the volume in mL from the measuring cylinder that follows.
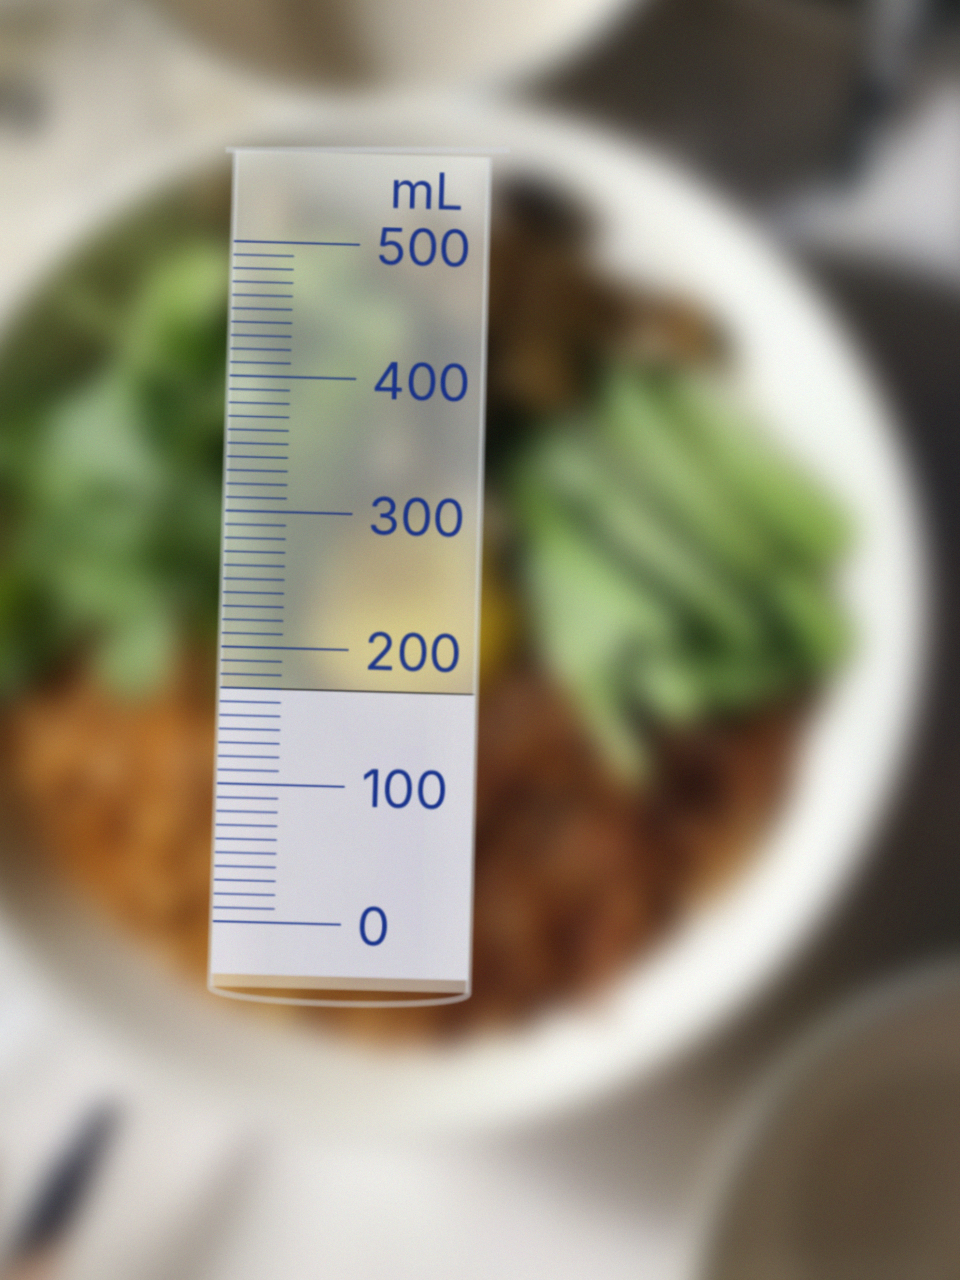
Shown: 170 mL
